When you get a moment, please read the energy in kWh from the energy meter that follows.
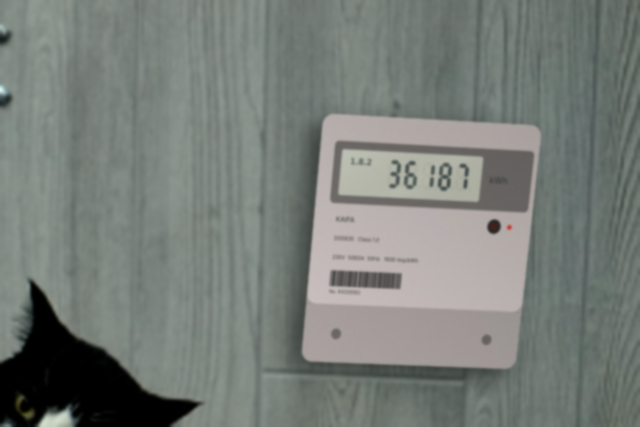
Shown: 36187 kWh
